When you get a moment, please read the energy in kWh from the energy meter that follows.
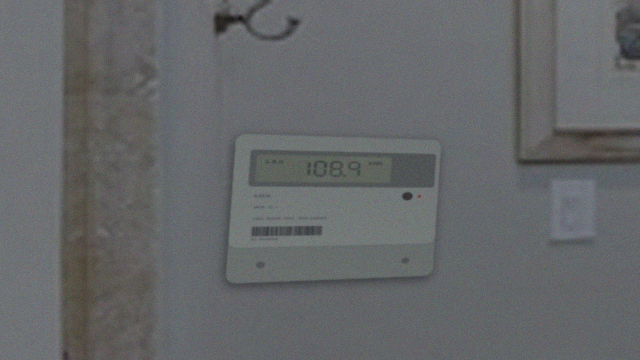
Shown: 108.9 kWh
